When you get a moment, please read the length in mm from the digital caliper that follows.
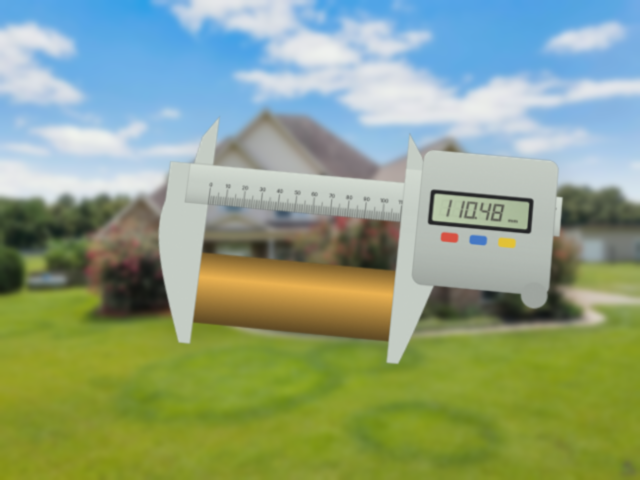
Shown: 110.48 mm
